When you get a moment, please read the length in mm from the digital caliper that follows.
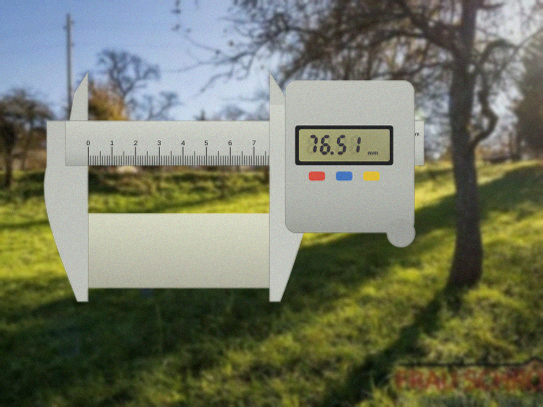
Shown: 76.51 mm
